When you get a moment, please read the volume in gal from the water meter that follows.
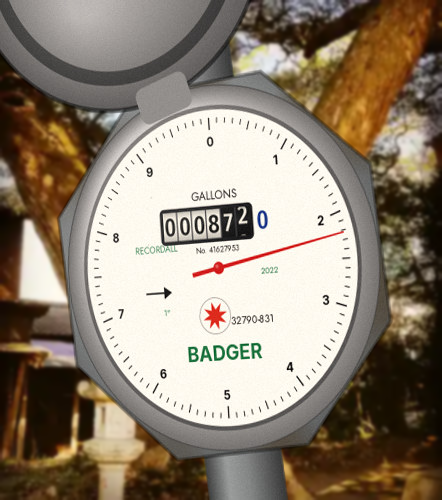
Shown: 8722.2 gal
